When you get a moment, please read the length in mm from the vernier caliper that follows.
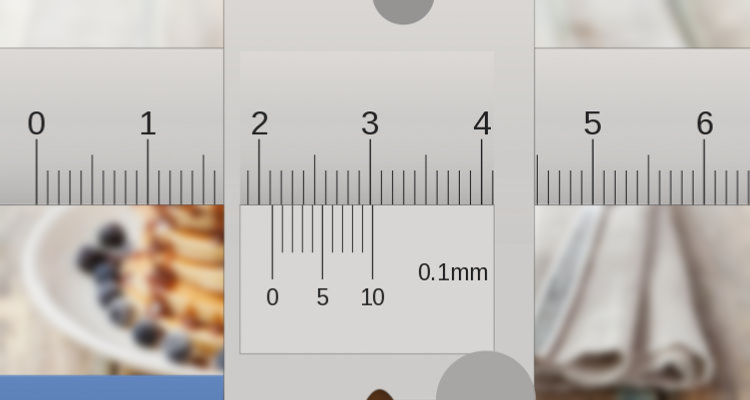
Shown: 21.2 mm
